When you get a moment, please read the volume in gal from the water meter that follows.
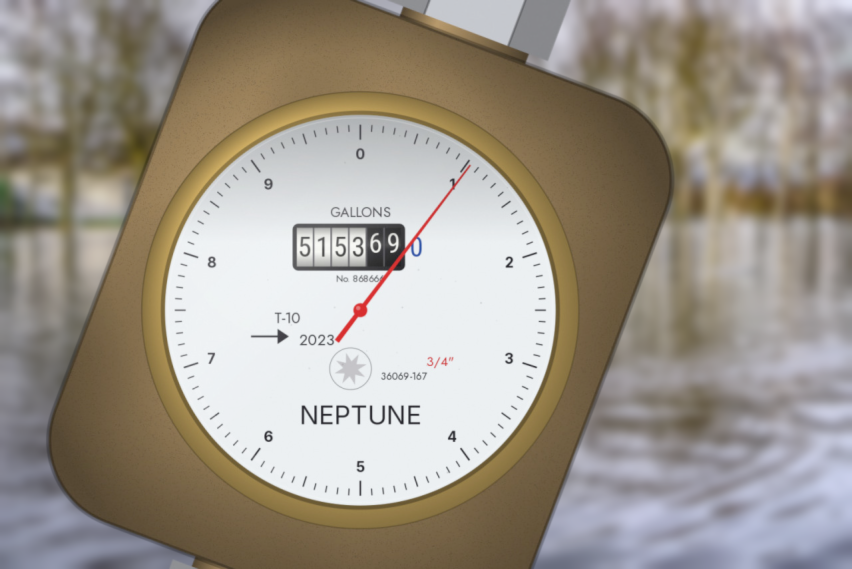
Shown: 5153691.0 gal
